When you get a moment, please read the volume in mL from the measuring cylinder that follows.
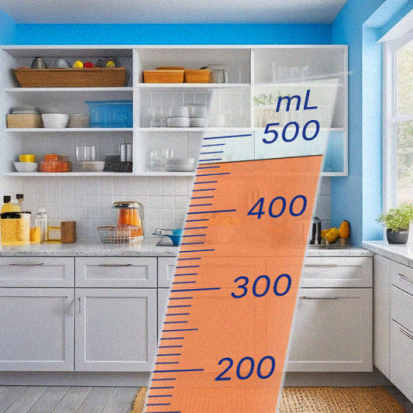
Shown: 465 mL
